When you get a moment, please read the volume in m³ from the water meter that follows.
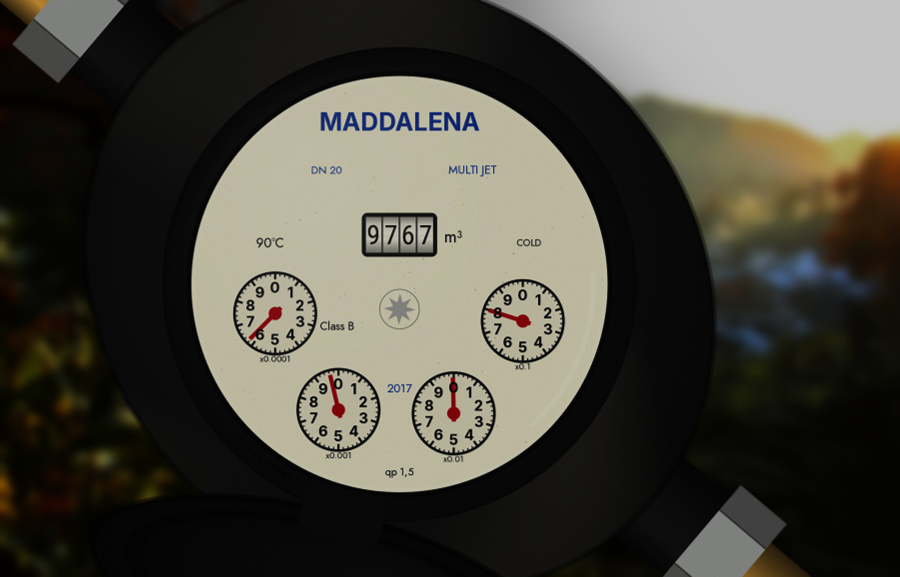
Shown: 9767.7996 m³
